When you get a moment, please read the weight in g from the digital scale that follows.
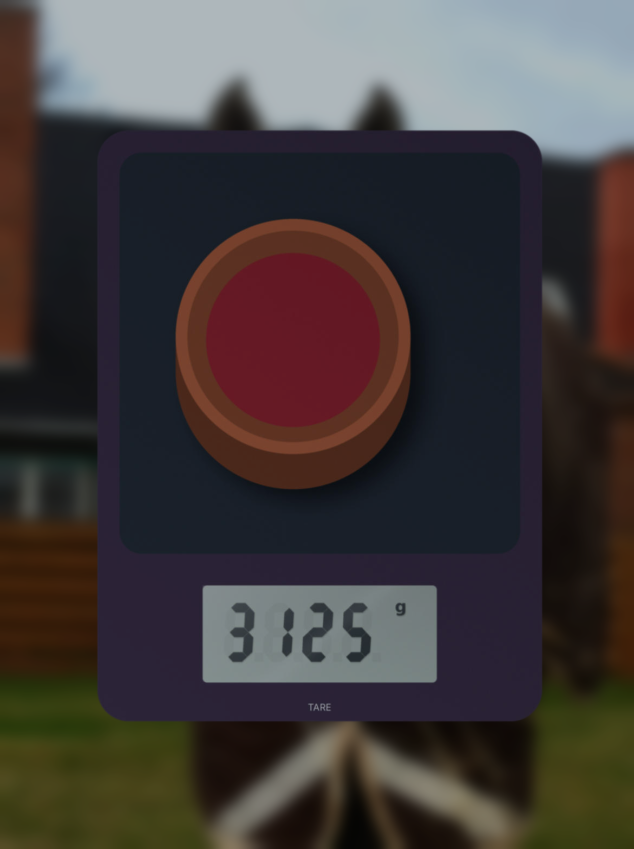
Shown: 3125 g
